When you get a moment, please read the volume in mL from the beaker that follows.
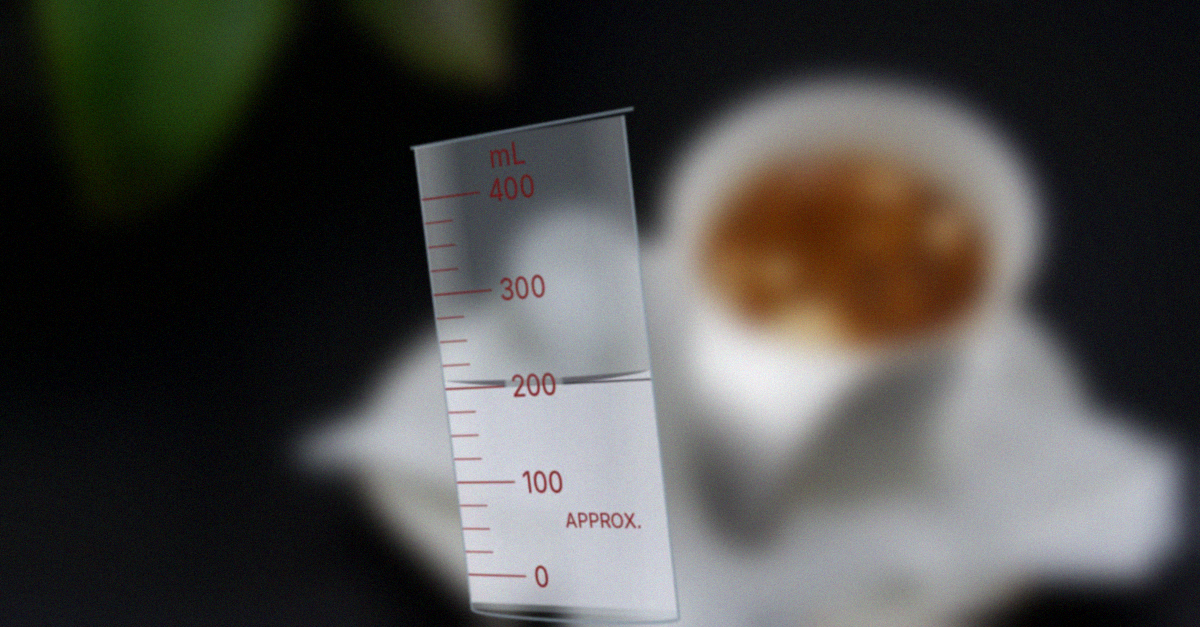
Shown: 200 mL
